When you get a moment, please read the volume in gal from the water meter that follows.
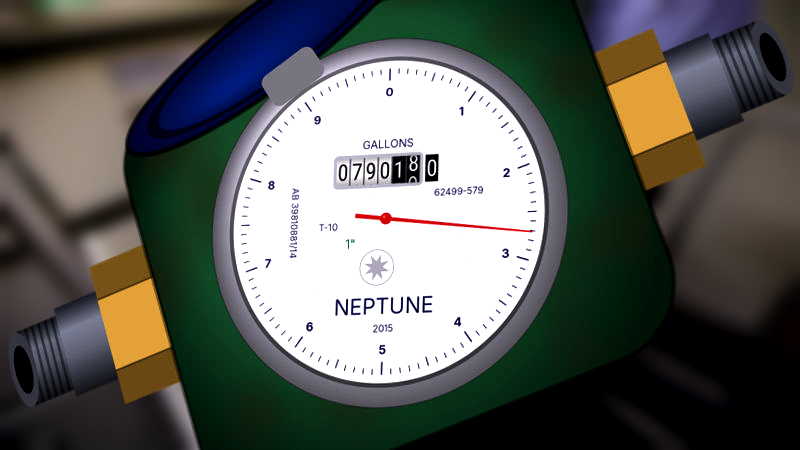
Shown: 790182.7 gal
